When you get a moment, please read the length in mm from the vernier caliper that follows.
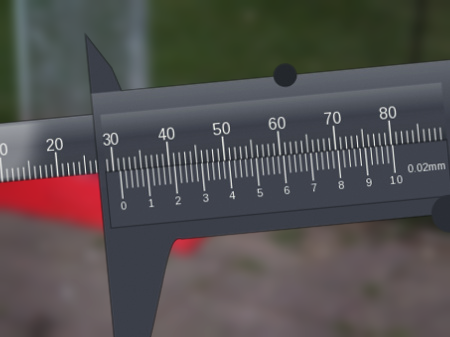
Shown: 31.2 mm
